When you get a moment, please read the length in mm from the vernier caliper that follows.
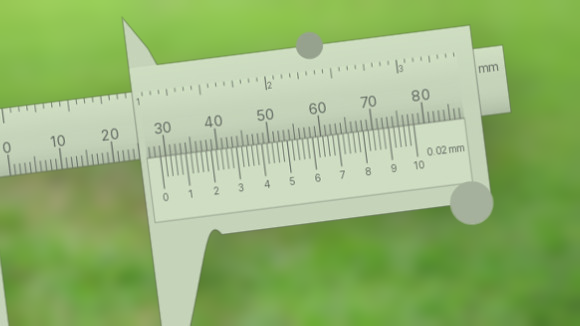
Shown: 29.0 mm
